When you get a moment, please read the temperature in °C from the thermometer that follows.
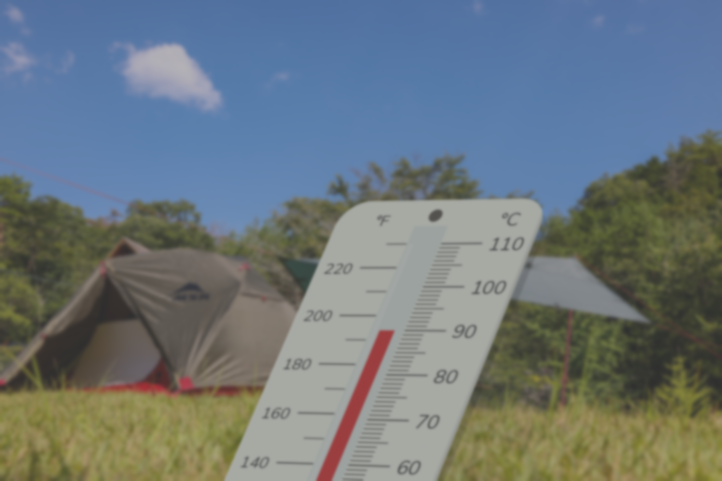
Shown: 90 °C
